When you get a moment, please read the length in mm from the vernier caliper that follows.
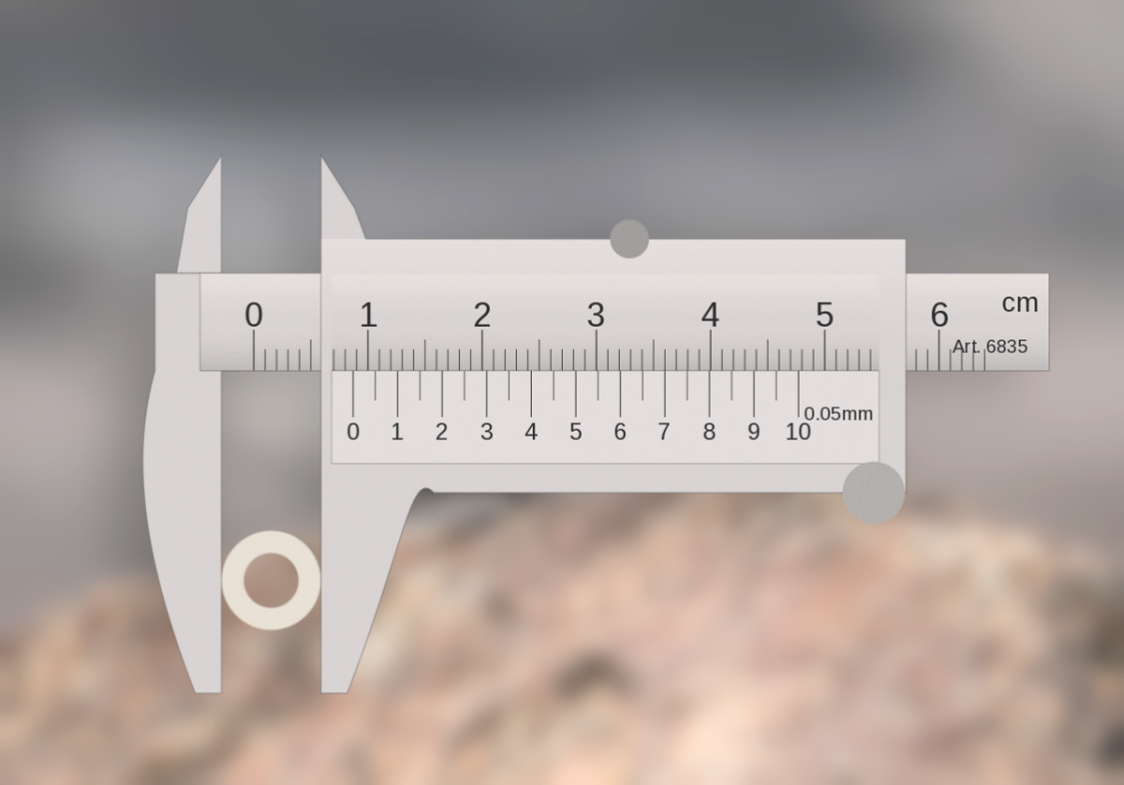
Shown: 8.7 mm
